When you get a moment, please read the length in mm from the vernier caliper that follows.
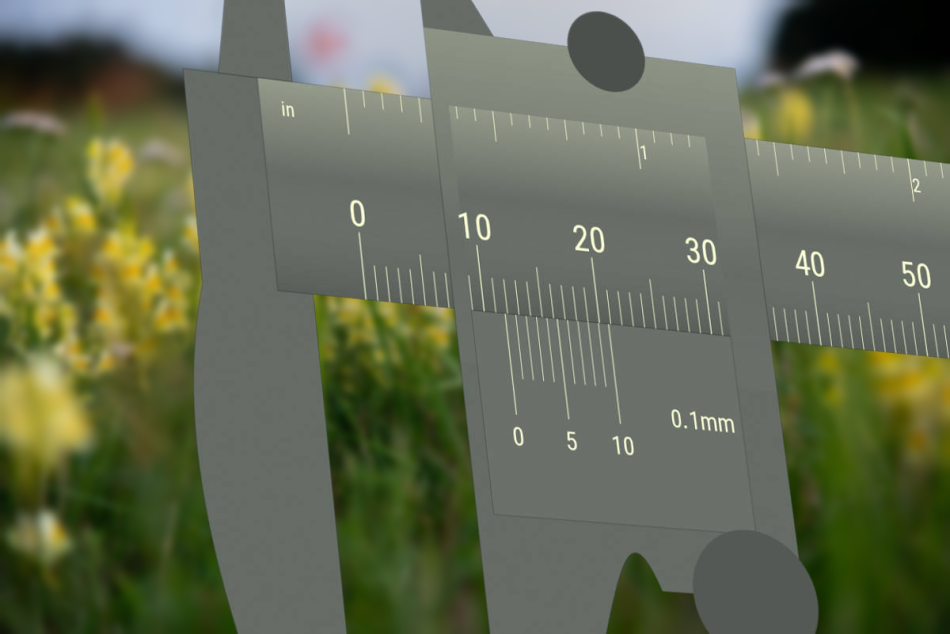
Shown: 11.8 mm
